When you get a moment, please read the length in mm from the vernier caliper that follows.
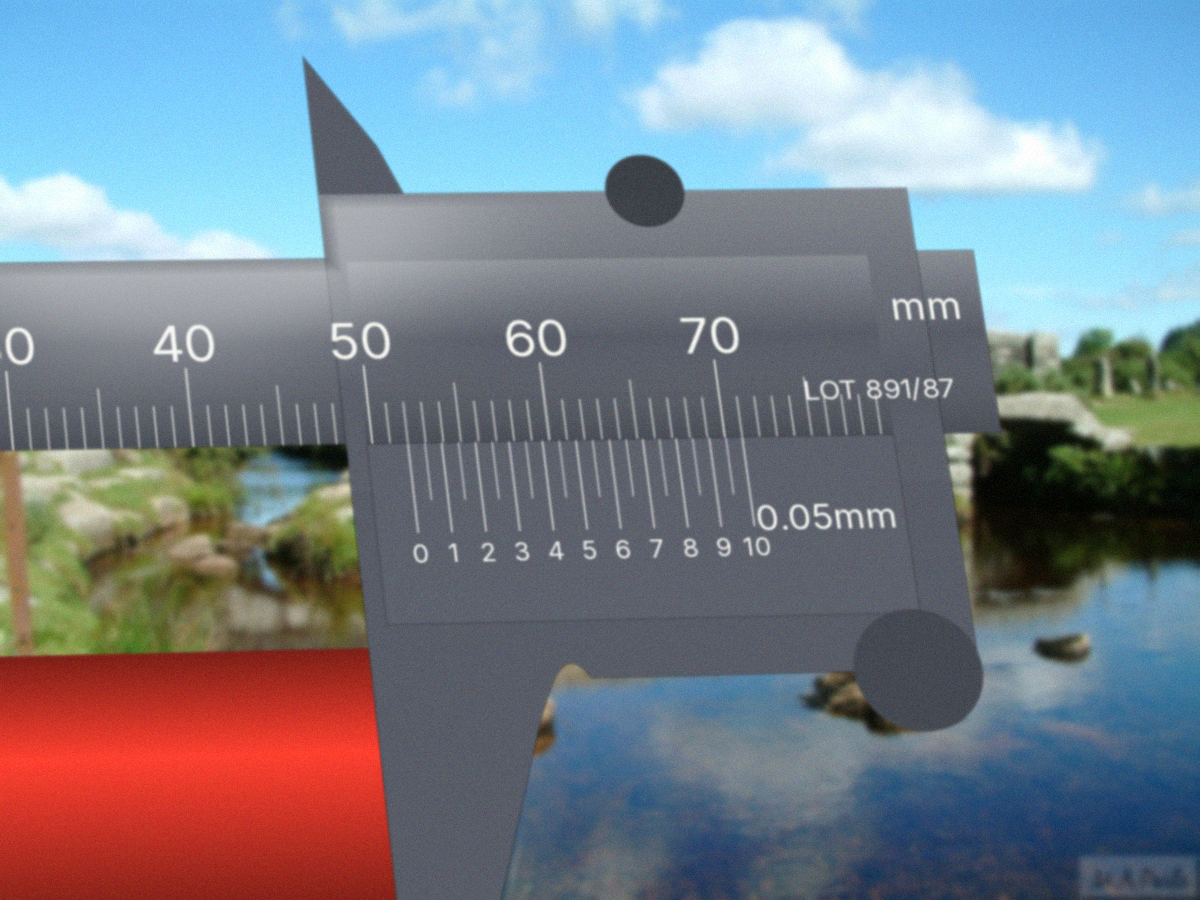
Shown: 52.0 mm
